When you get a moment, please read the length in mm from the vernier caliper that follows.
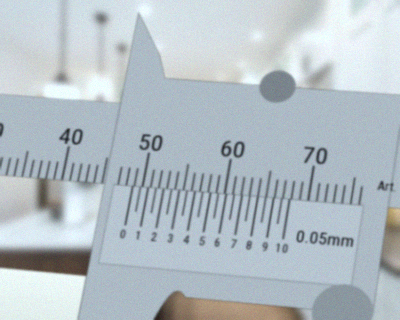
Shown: 48.8 mm
